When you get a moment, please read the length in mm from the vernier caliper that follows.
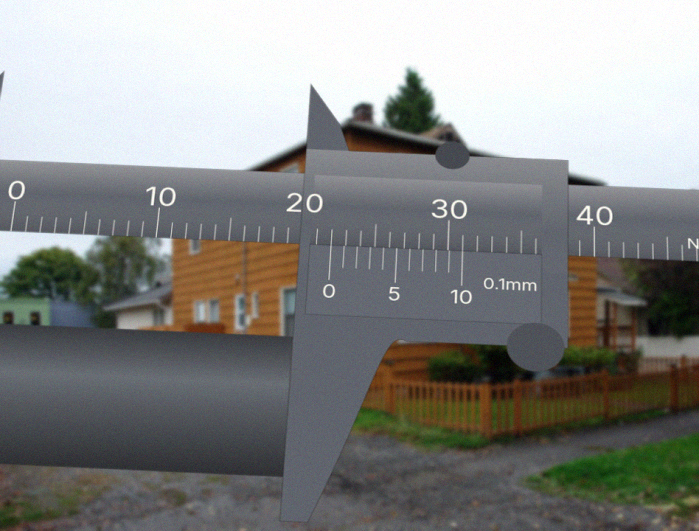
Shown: 22.0 mm
